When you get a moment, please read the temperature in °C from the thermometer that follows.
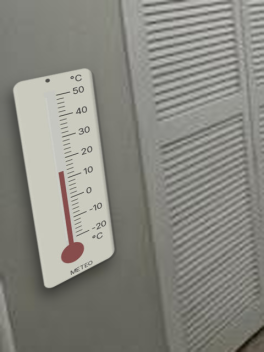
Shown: 14 °C
